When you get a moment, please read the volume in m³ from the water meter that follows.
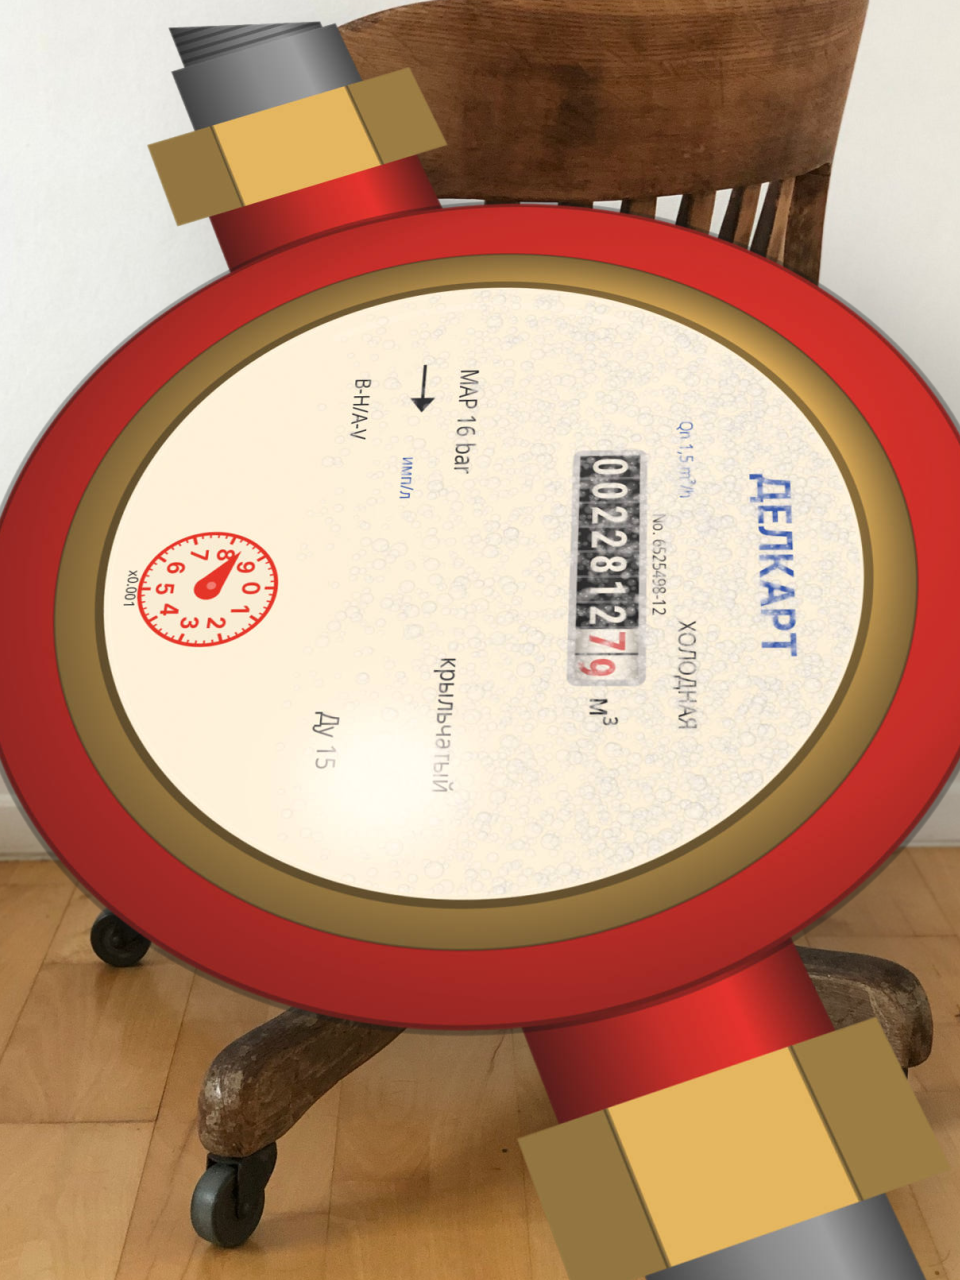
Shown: 22812.788 m³
